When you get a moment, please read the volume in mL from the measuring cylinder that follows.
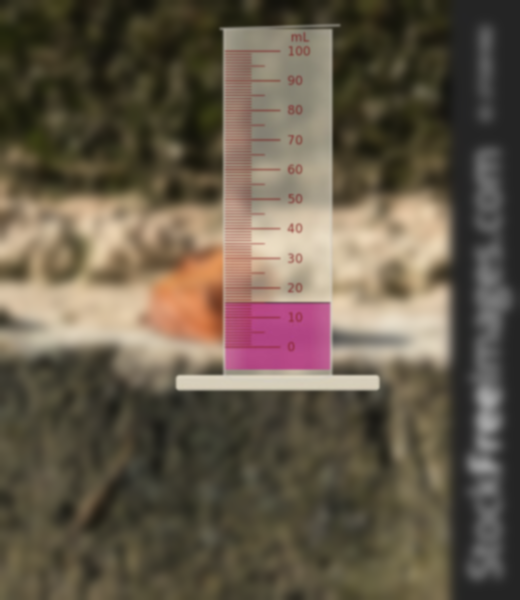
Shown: 15 mL
